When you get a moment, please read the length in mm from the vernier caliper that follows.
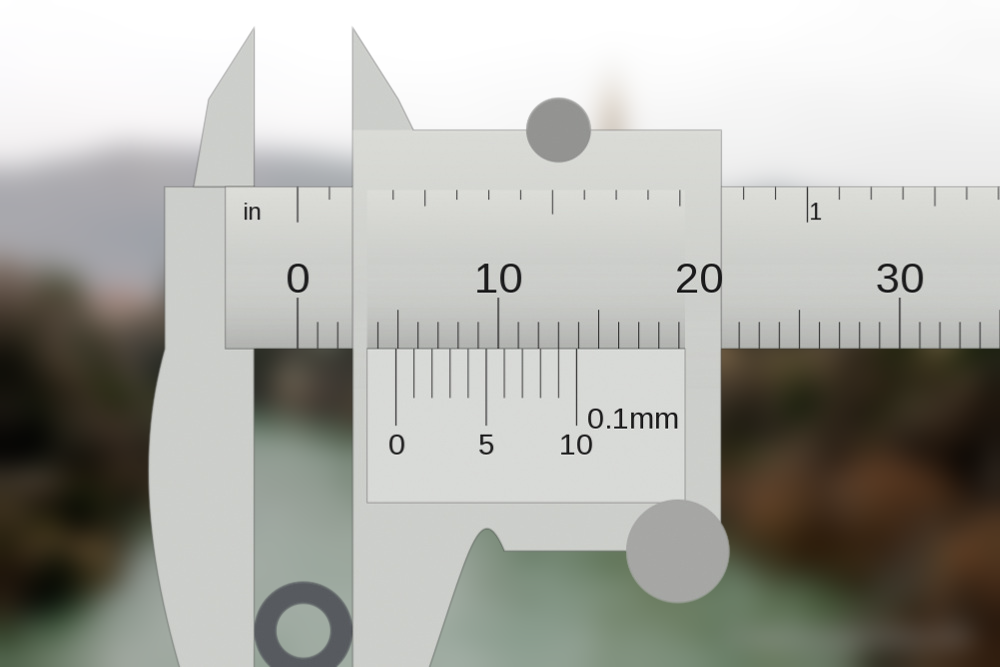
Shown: 4.9 mm
